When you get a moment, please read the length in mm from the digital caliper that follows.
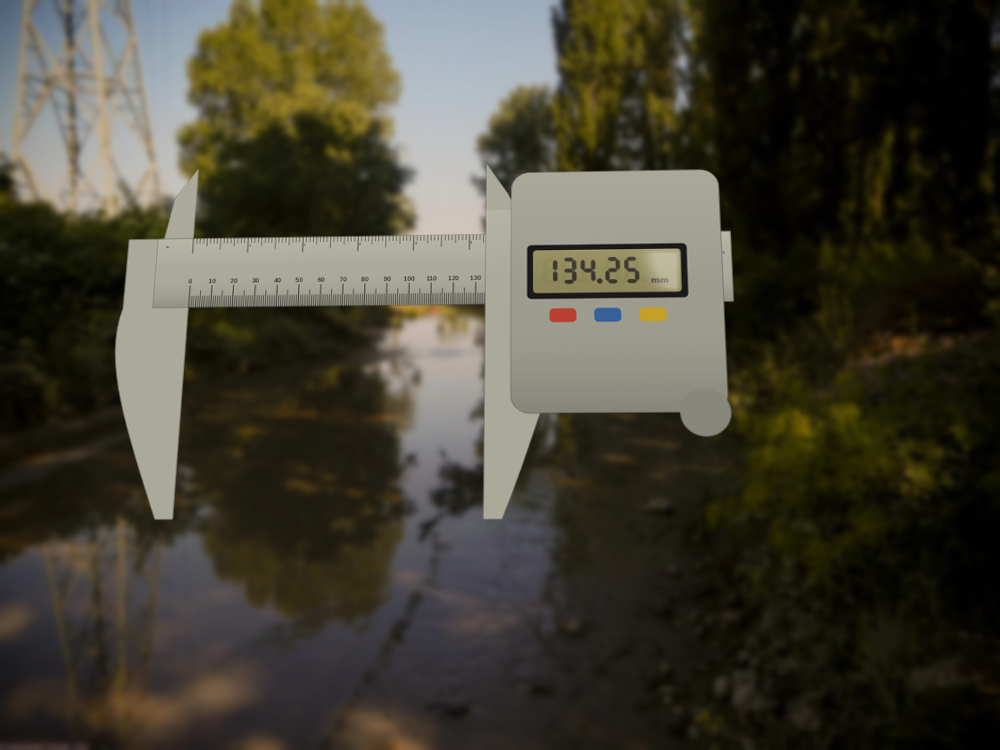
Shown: 134.25 mm
